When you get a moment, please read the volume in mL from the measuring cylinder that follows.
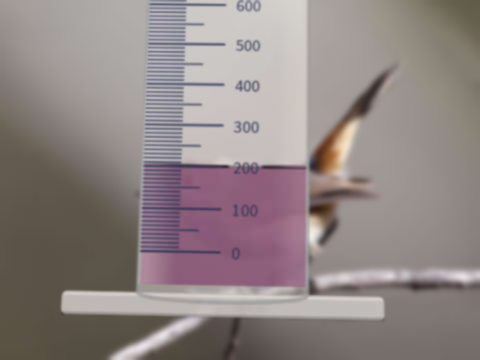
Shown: 200 mL
